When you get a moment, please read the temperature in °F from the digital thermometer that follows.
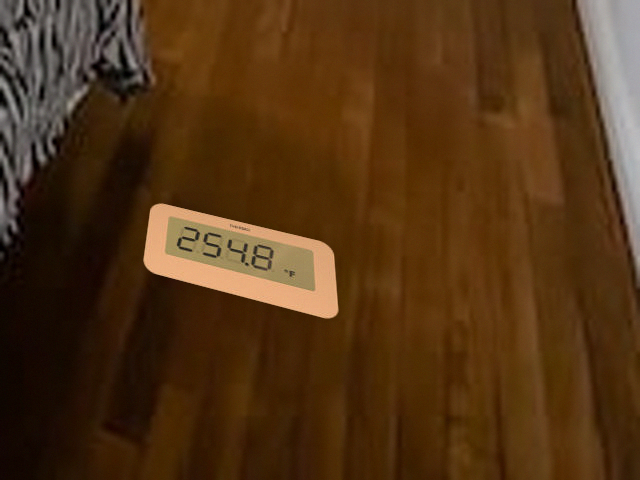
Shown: 254.8 °F
